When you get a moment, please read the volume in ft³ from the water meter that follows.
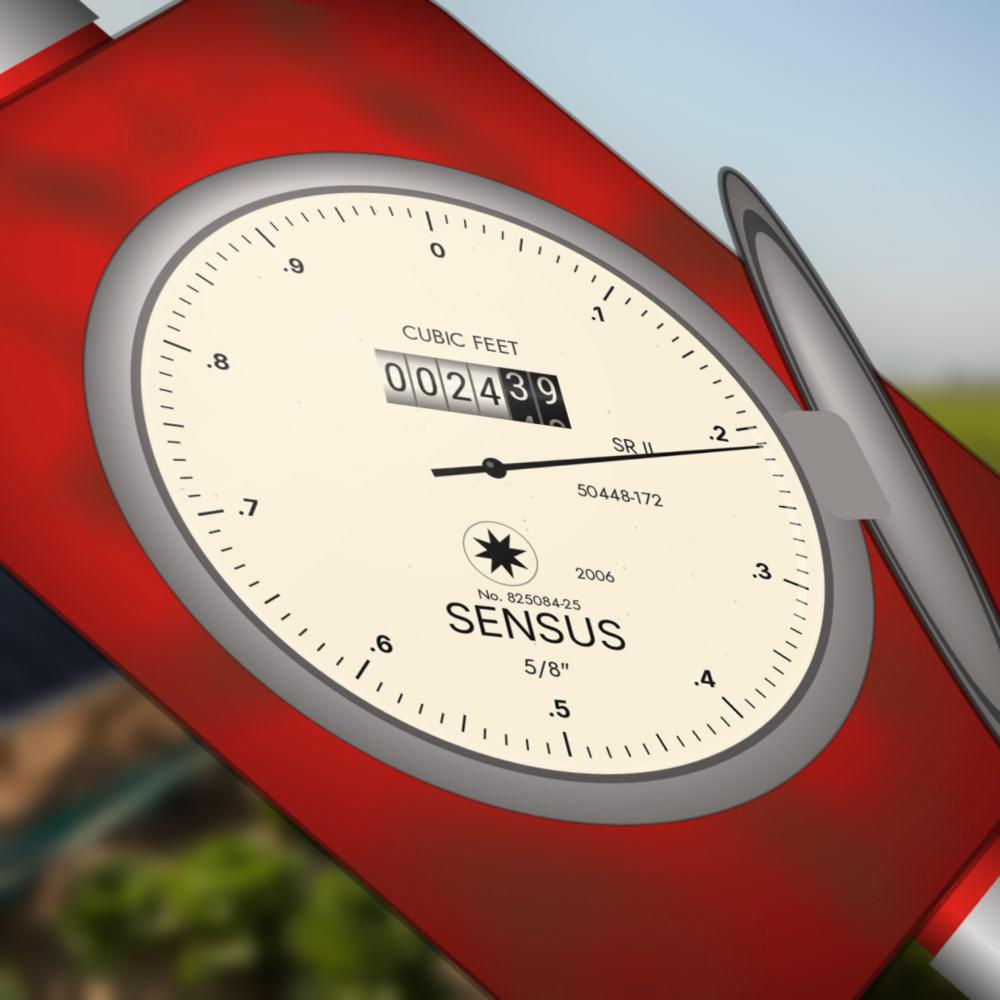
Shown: 2439.21 ft³
